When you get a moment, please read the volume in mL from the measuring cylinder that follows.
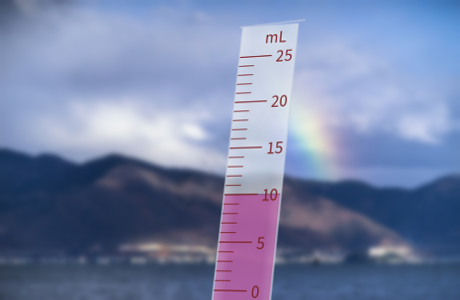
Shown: 10 mL
